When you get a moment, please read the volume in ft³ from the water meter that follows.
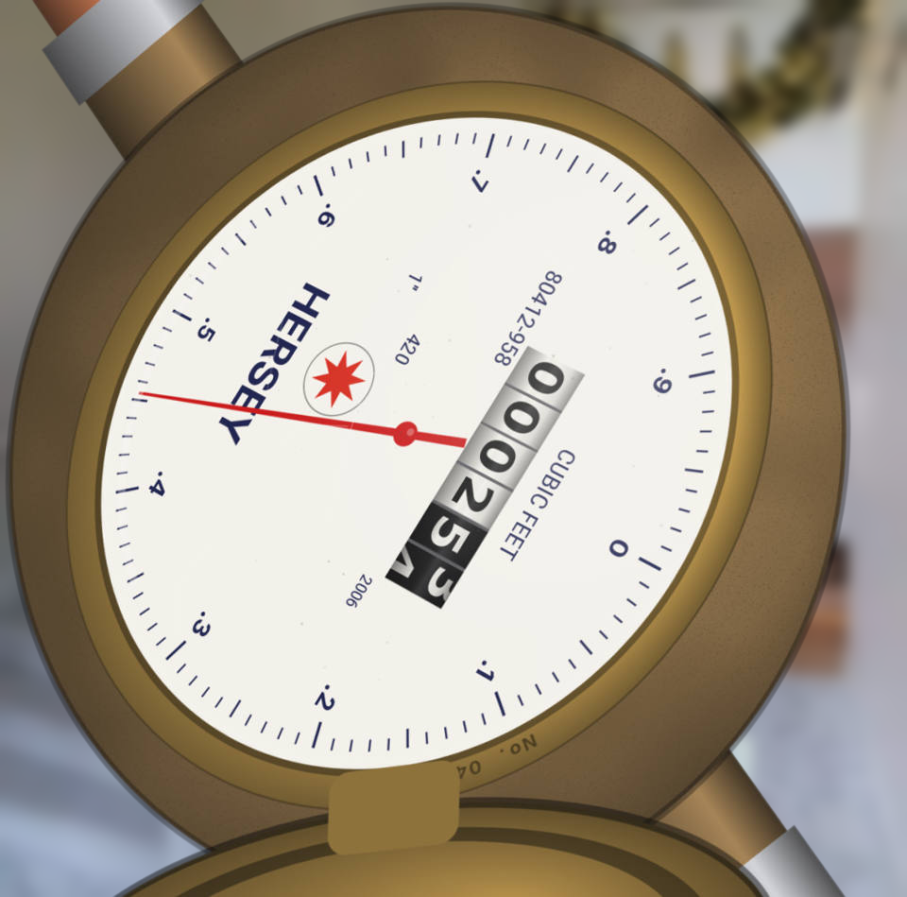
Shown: 253.45 ft³
